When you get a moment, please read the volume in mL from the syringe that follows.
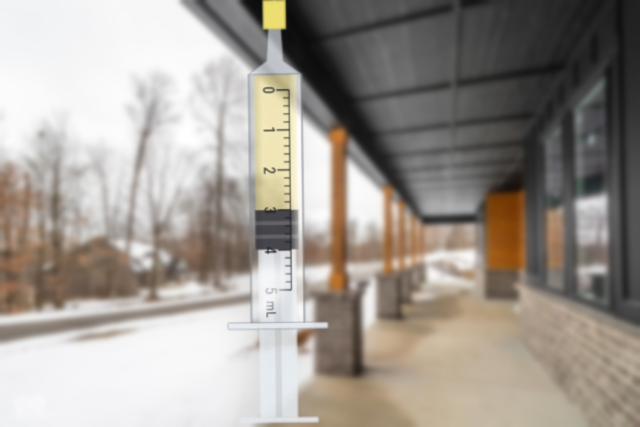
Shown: 3 mL
